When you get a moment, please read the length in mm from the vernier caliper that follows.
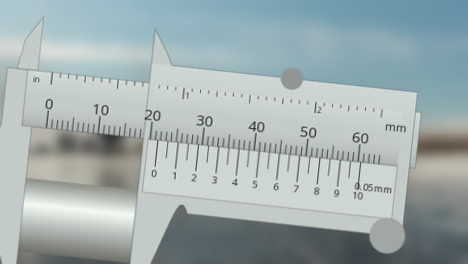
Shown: 21.5 mm
